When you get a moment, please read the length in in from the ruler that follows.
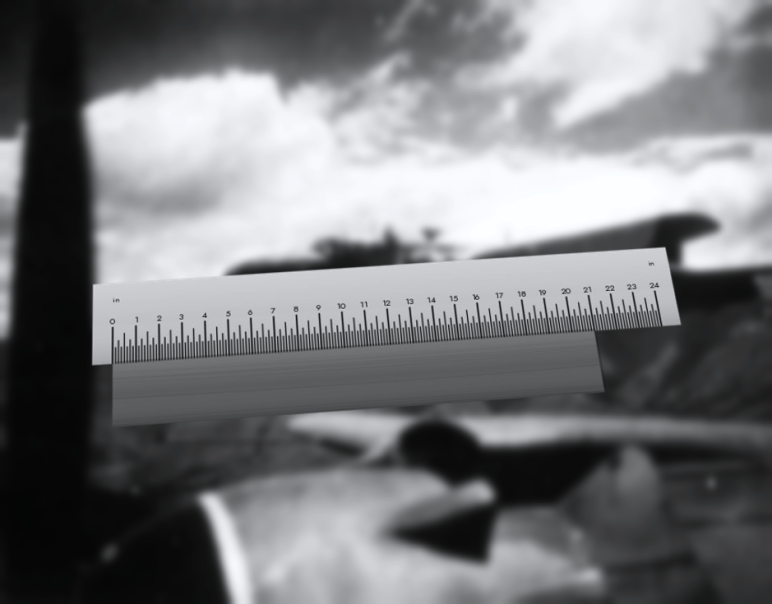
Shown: 21 in
